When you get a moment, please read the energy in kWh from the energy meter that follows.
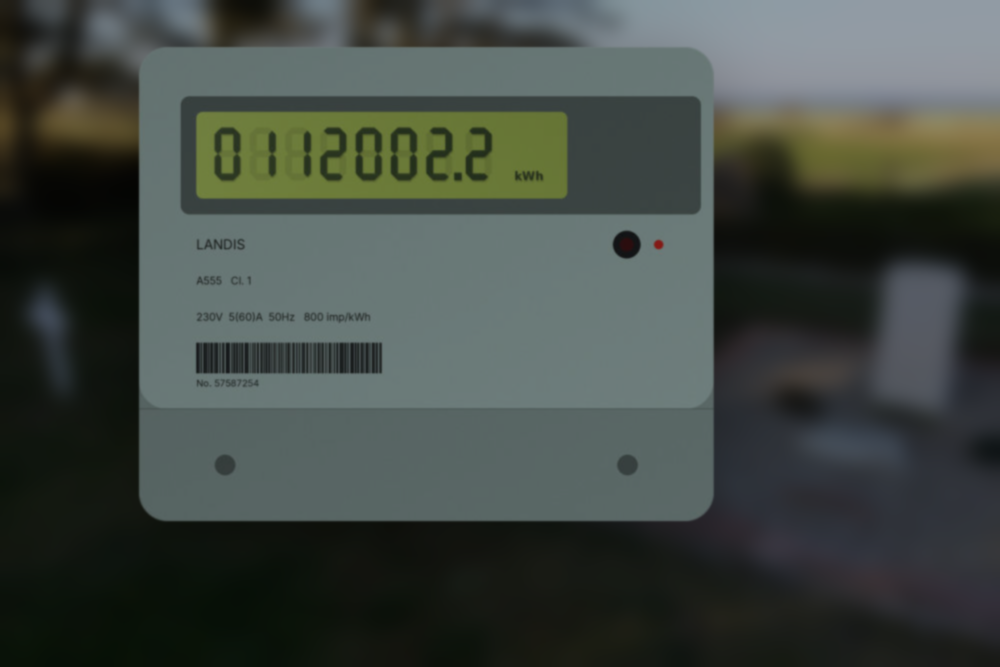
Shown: 112002.2 kWh
